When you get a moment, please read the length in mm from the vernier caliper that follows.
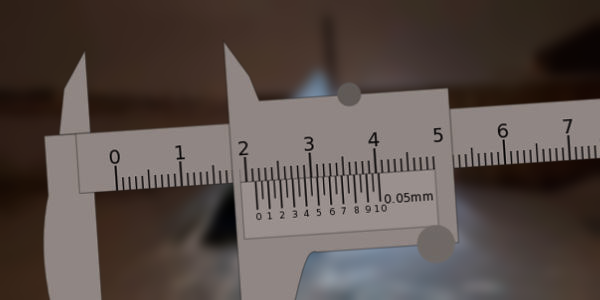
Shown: 21.4 mm
